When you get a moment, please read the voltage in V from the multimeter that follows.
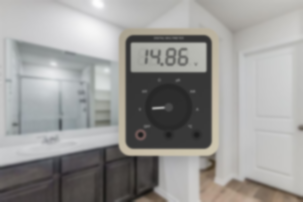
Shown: 14.86 V
